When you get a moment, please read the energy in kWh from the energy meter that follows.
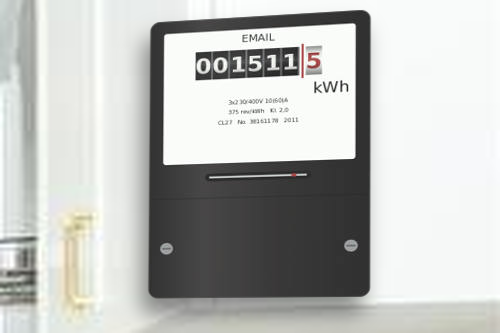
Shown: 1511.5 kWh
